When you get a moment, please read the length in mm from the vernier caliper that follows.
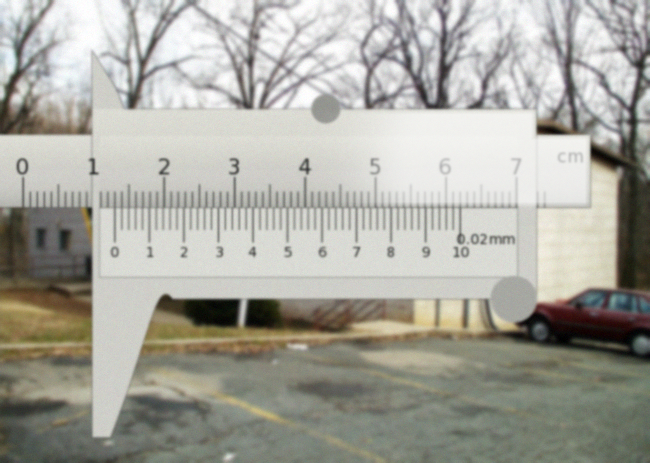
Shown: 13.0 mm
